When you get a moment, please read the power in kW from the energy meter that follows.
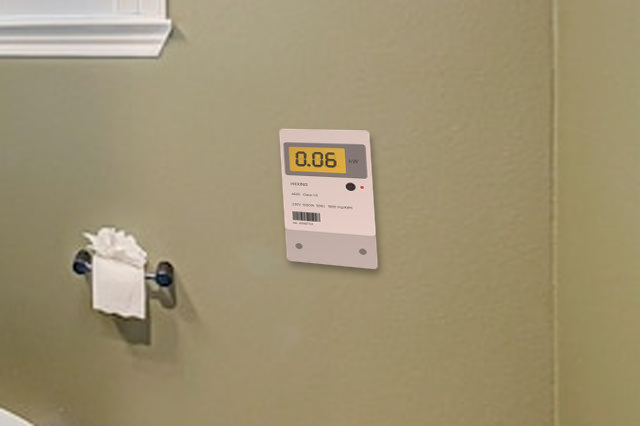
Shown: 0.06 kW
